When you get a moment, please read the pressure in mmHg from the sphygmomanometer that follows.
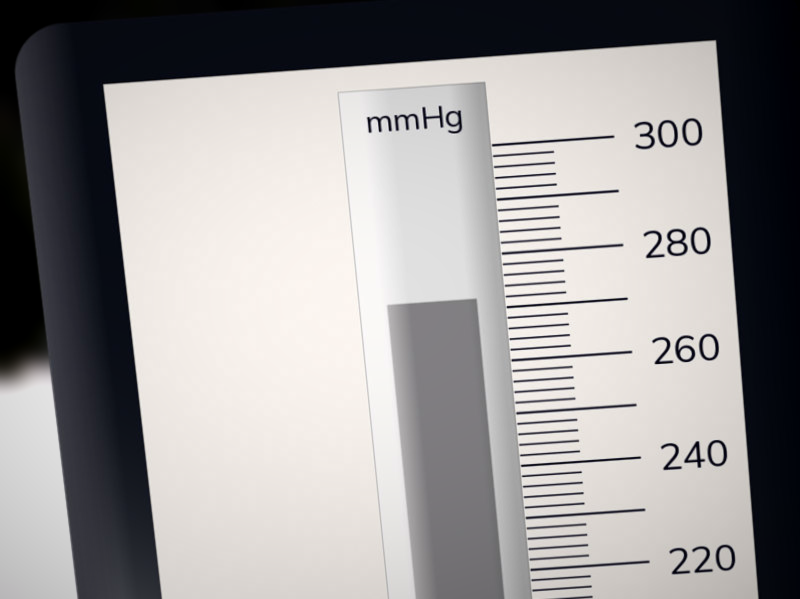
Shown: 272 mmHg
